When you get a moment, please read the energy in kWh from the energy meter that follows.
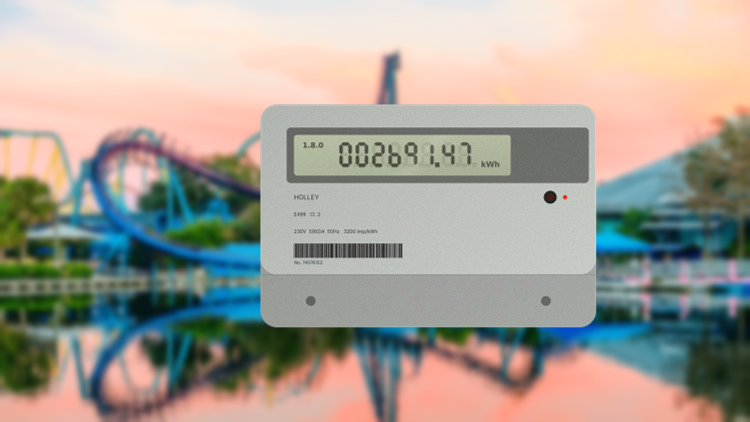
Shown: 2691.47 kWh
